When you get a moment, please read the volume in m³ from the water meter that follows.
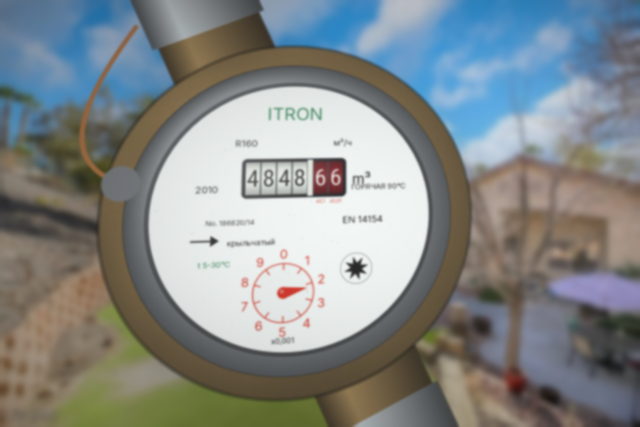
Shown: 4848.662 m³
